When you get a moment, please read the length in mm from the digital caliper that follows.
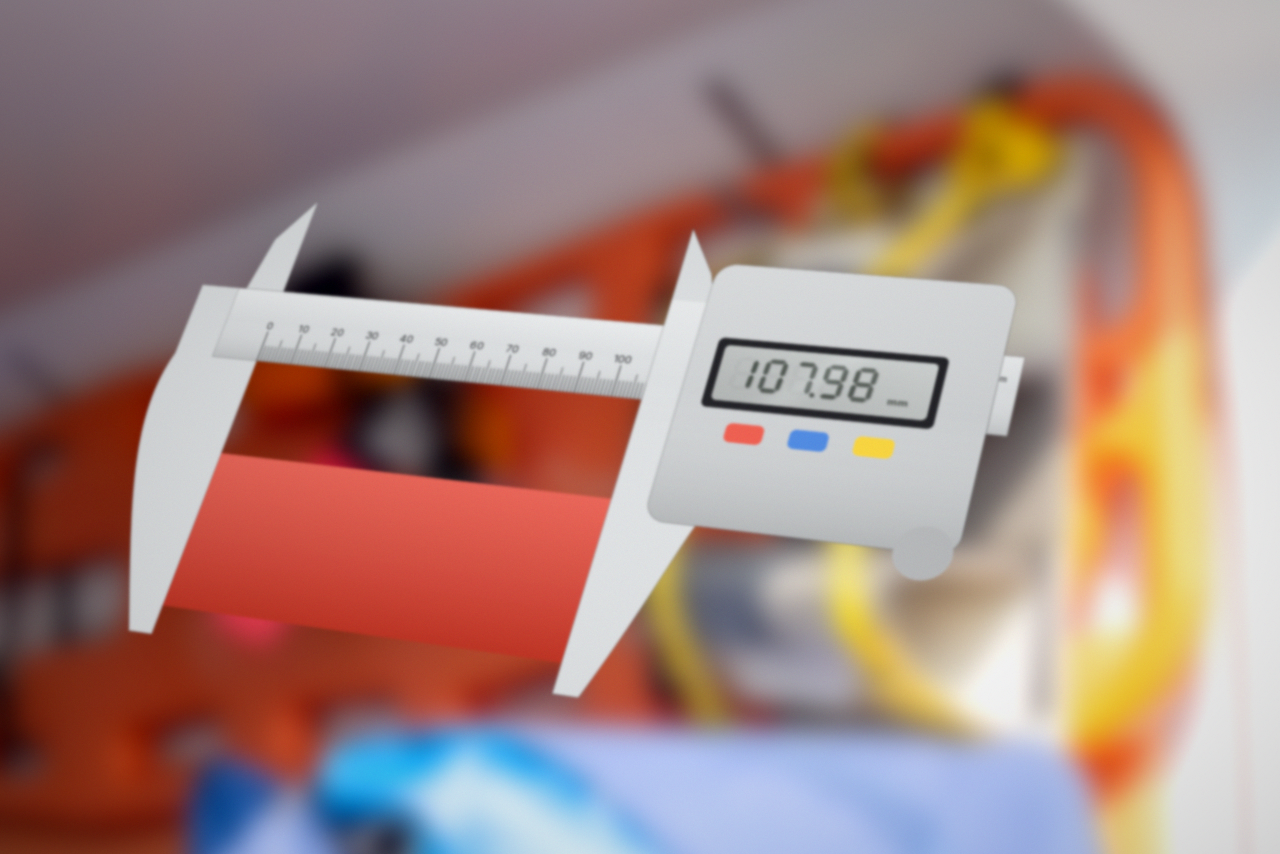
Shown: 107.98 mm
